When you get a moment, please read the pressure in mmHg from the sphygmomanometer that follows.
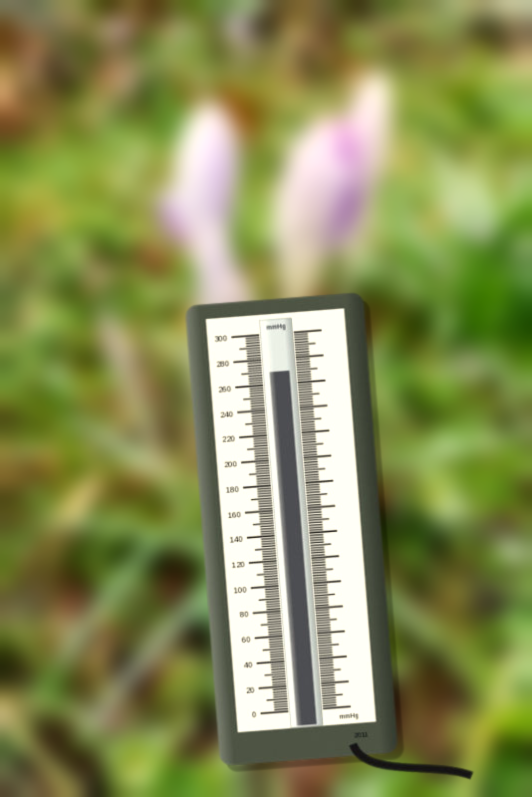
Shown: 270 mmHg
